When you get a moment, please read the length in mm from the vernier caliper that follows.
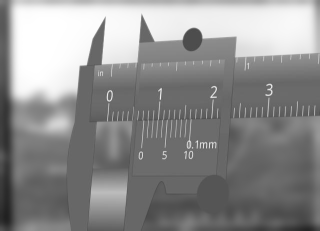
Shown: 7.2 mm
